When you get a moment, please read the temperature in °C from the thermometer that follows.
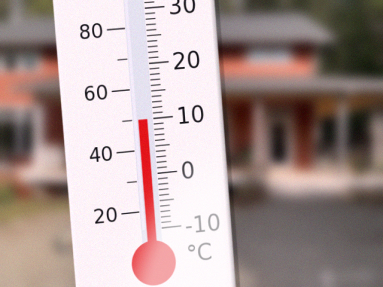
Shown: 10 °C
